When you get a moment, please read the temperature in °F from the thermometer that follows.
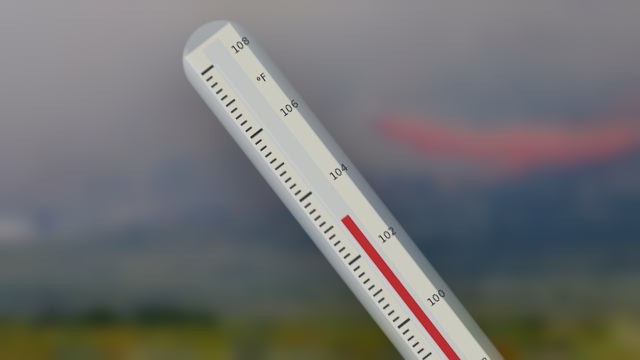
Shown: 103 °F
